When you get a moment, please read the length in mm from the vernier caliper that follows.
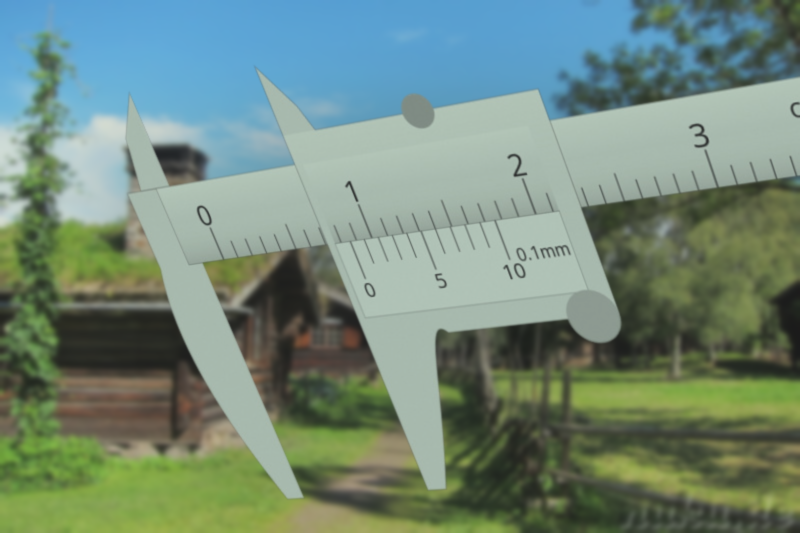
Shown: 8.6 mm
